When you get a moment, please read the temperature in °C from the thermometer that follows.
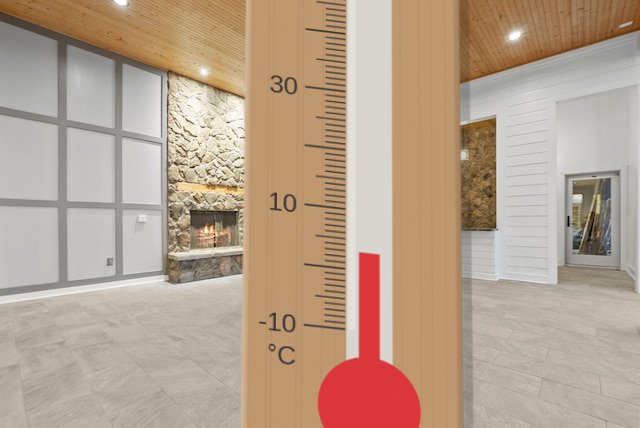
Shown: 3 °C
